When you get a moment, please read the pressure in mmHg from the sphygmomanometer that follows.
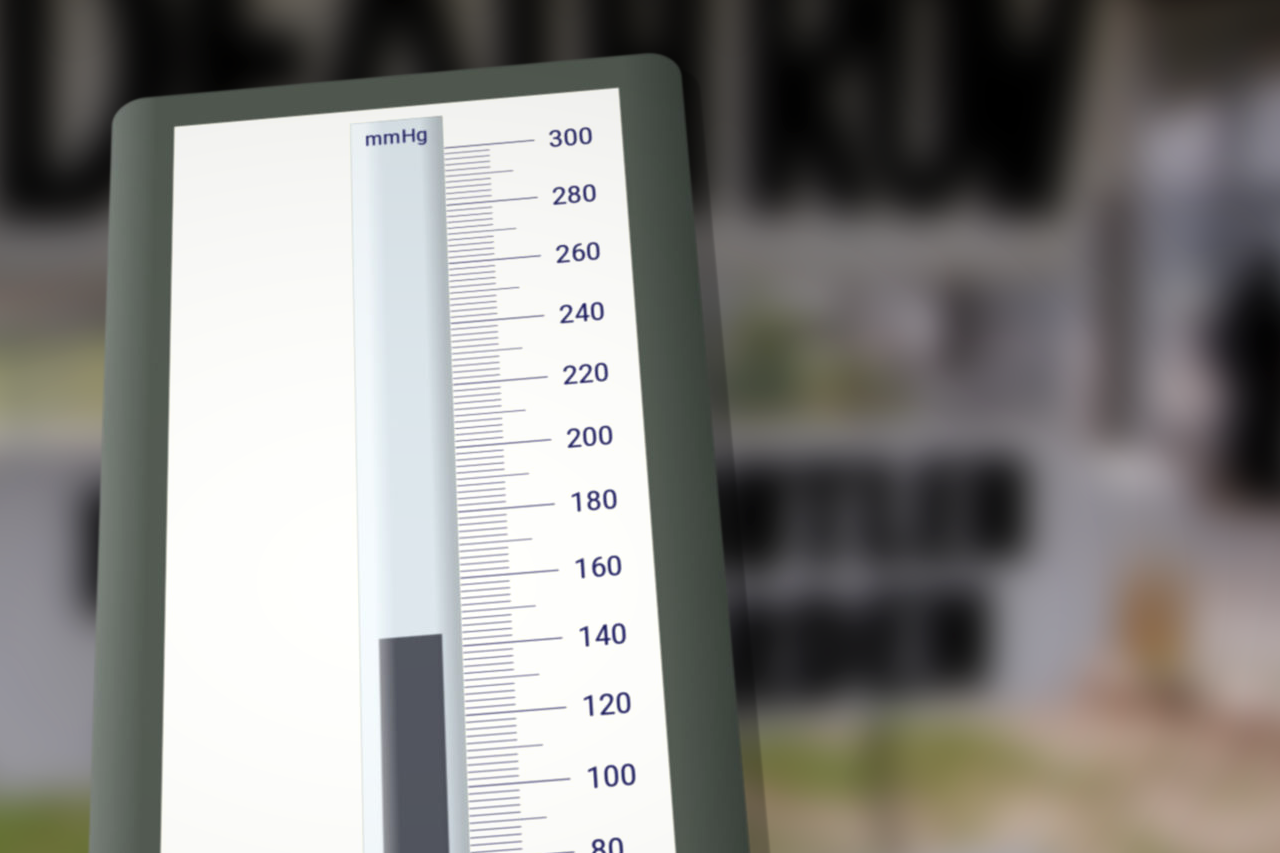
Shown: 144 mmHg
